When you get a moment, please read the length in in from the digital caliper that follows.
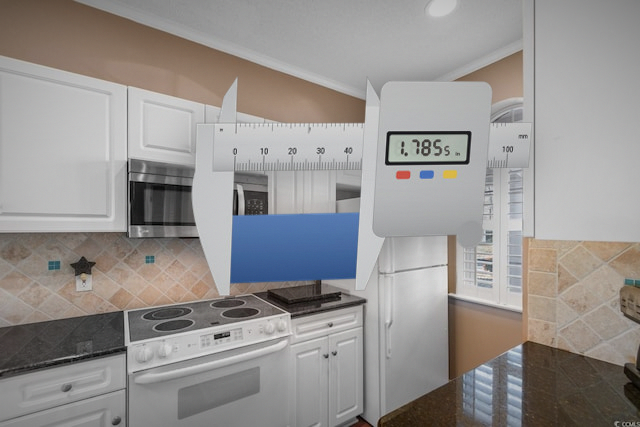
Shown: 1.7855 in
